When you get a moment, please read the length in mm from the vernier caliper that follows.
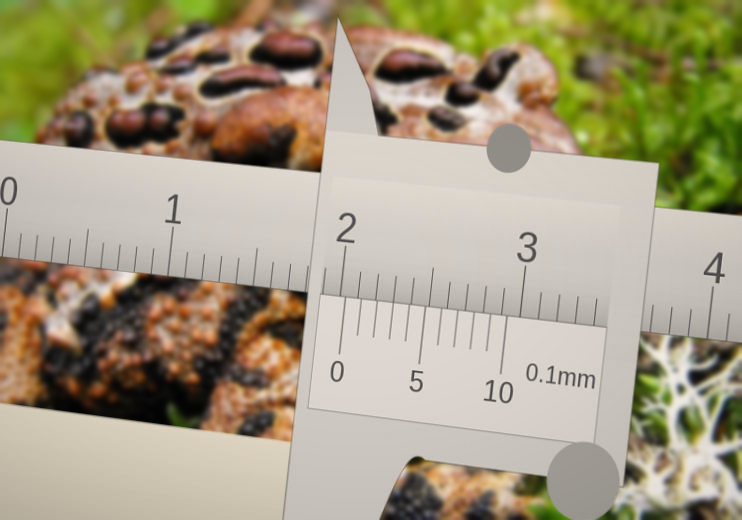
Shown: 20.3 mm
